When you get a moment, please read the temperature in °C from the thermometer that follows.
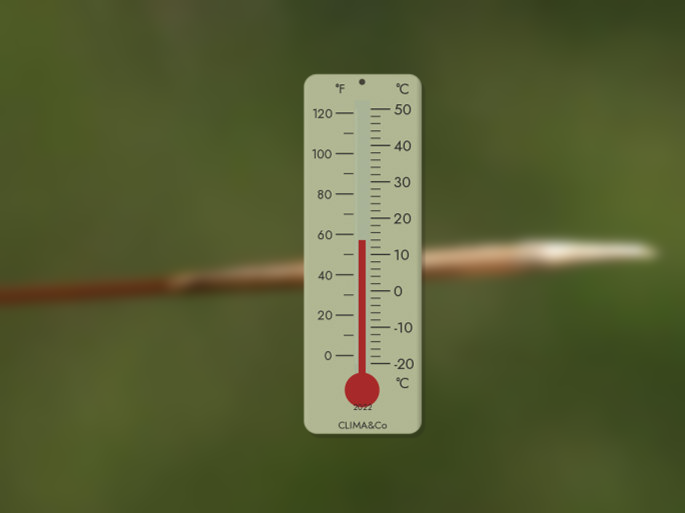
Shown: 14 °C
